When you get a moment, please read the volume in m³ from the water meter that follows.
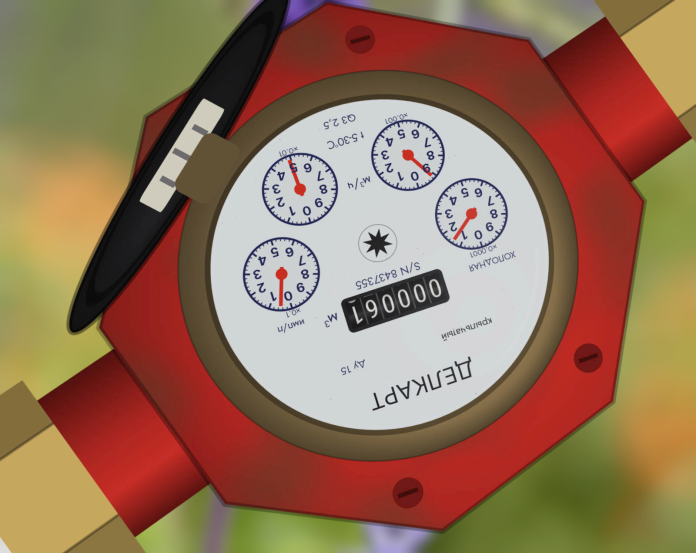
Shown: 61.0491 m³
